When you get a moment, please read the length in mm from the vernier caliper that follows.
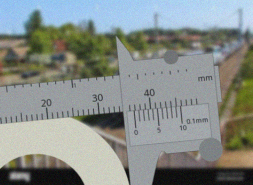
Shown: 36.8 mm
